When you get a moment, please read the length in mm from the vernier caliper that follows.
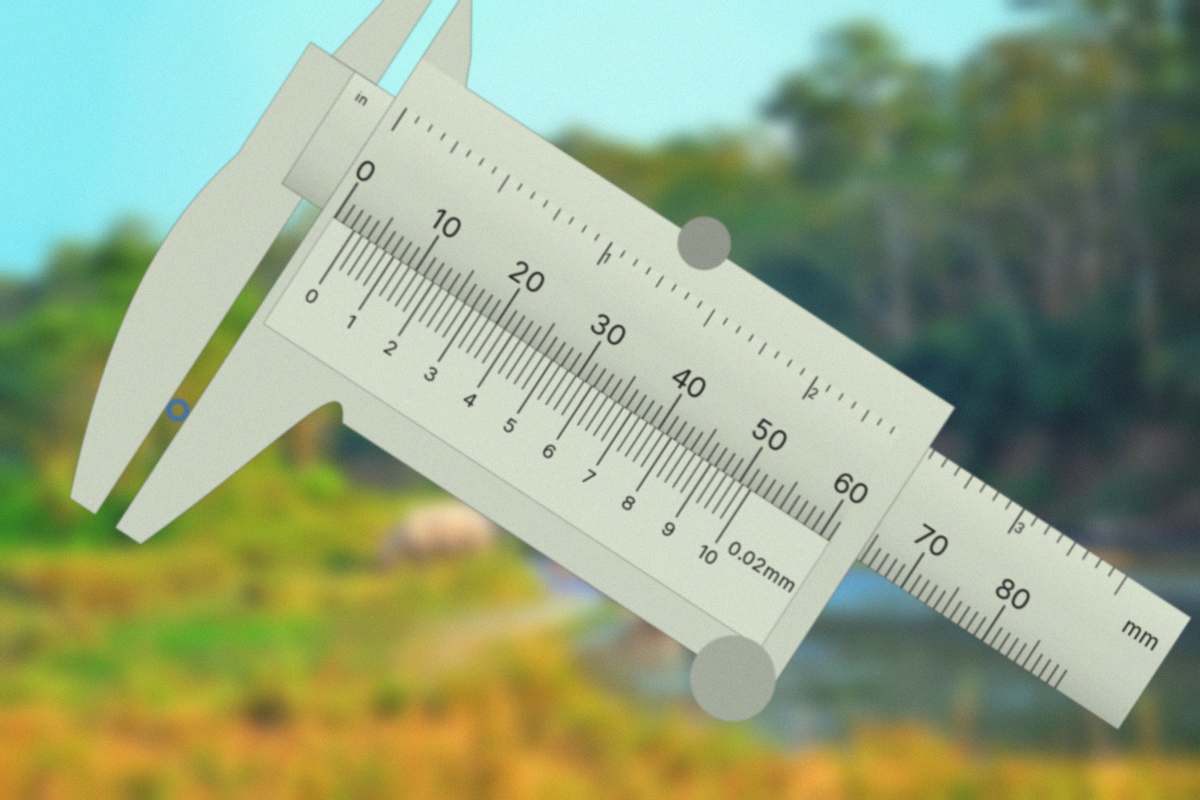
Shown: 2.4 mm
